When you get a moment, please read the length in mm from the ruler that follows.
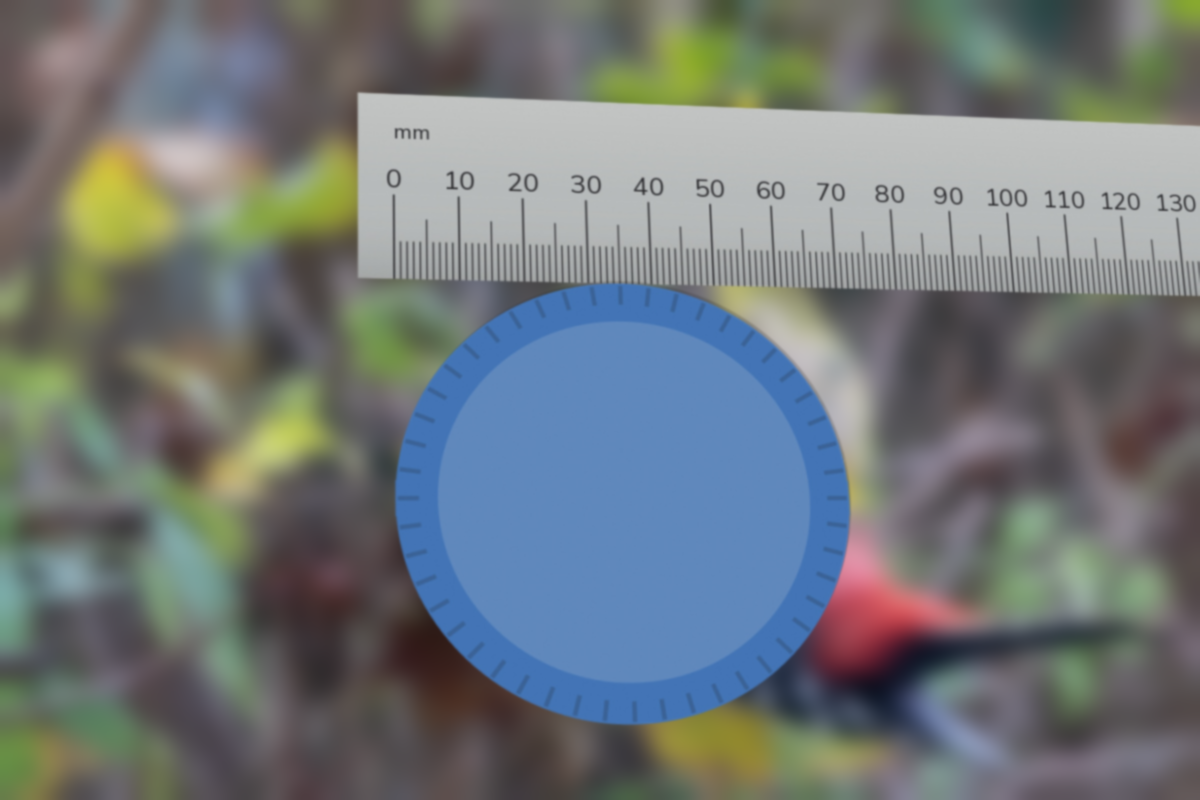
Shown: 70 mm
